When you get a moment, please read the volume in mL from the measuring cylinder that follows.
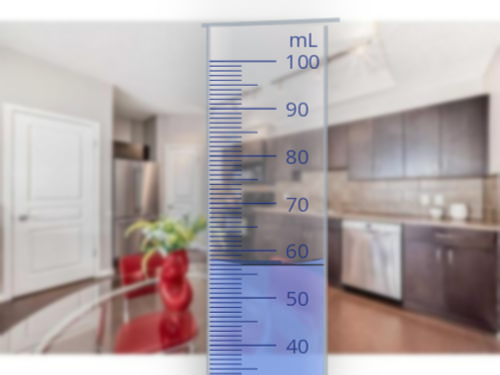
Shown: 57 mL
